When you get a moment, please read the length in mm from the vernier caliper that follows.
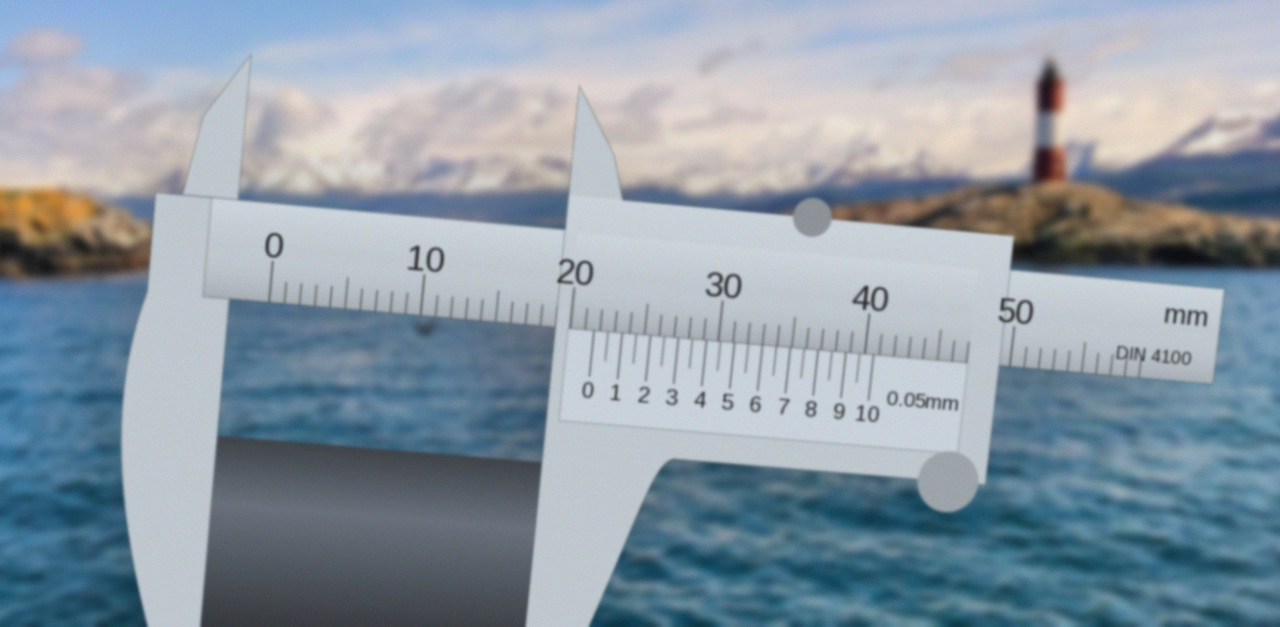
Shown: 21.6 mm
